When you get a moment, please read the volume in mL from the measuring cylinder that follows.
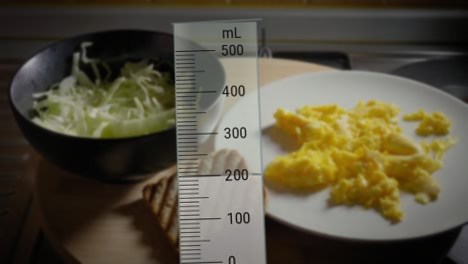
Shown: 200 mL
